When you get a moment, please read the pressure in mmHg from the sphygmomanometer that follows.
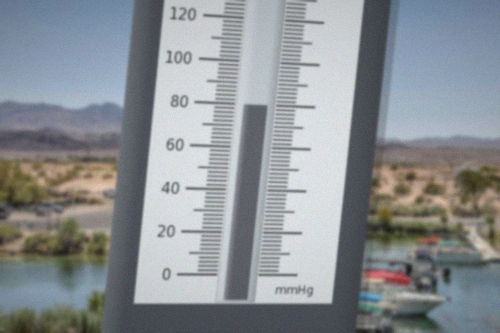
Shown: 80 mmHg
